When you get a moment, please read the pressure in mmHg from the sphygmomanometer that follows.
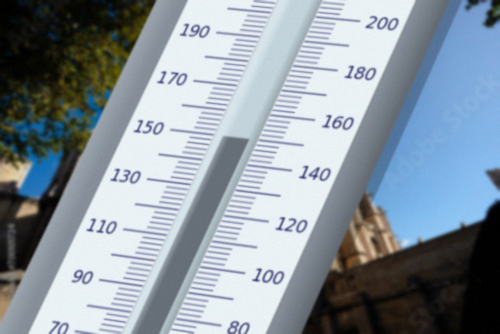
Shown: 150 mmHg
